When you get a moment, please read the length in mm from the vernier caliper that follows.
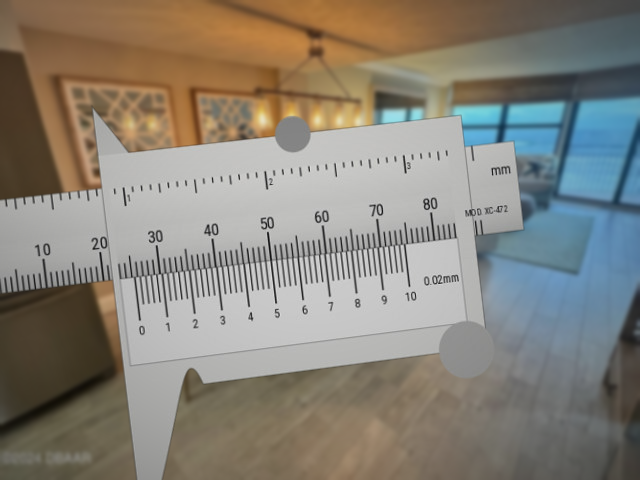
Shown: 25.5 mm
